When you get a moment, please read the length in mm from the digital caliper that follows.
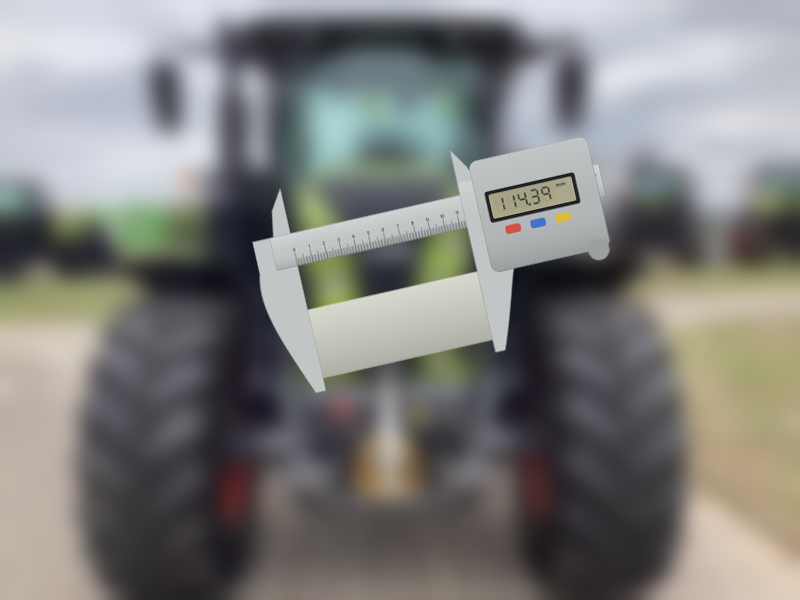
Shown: 114.39 mm
